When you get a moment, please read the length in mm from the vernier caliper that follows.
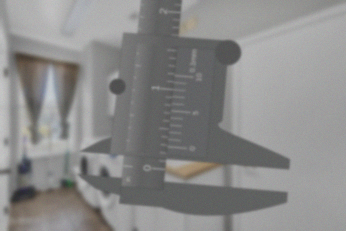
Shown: 2.8 mm
